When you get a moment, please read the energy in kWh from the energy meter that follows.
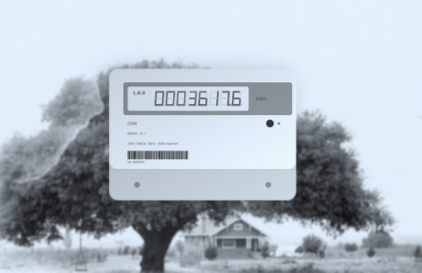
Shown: 3617.6 kWh
